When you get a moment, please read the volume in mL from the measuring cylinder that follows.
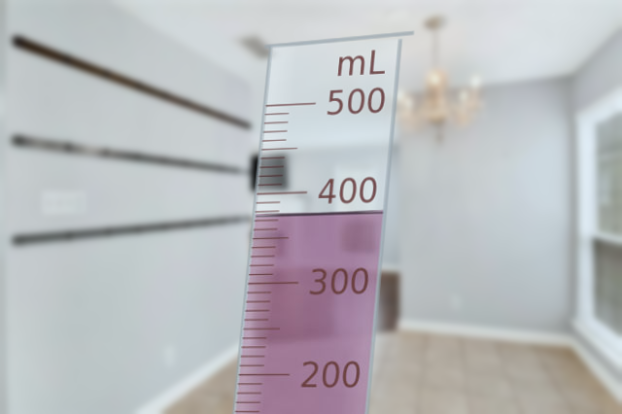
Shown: 375 mL
